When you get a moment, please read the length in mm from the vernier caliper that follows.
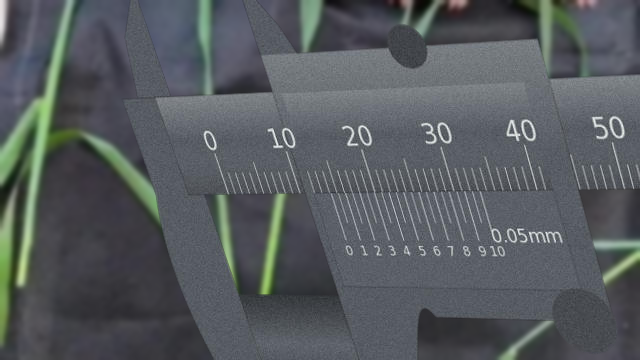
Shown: 14.2 mm
